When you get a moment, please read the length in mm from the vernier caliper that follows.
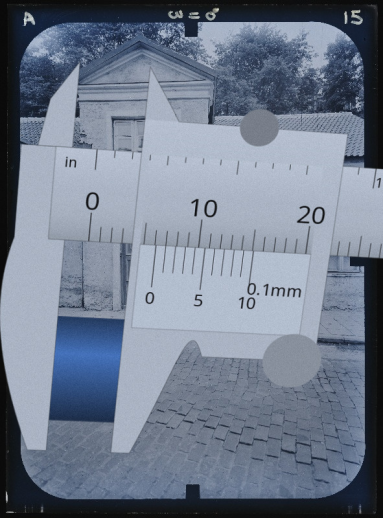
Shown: 6.1 mm
